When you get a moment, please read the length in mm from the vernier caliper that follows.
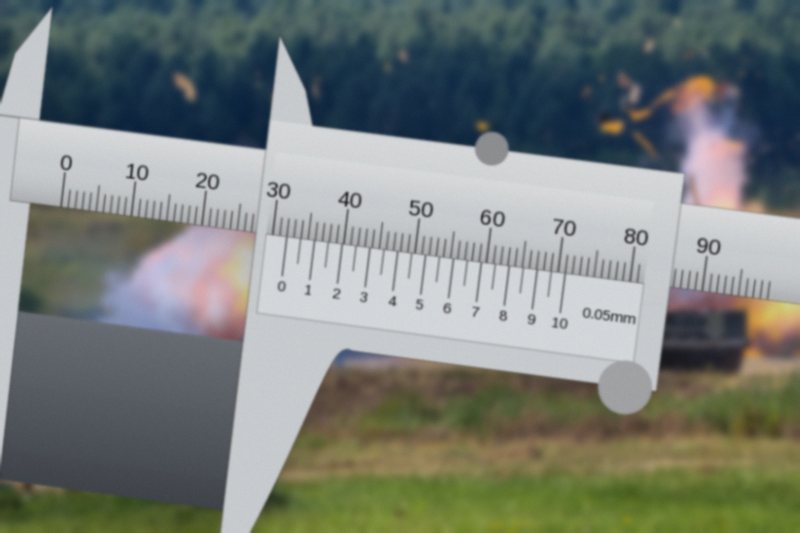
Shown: 32.0 mm
